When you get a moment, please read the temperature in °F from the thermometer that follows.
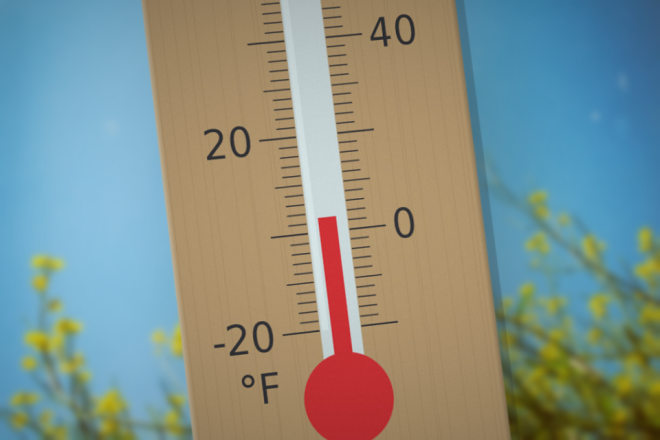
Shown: 3 °F
